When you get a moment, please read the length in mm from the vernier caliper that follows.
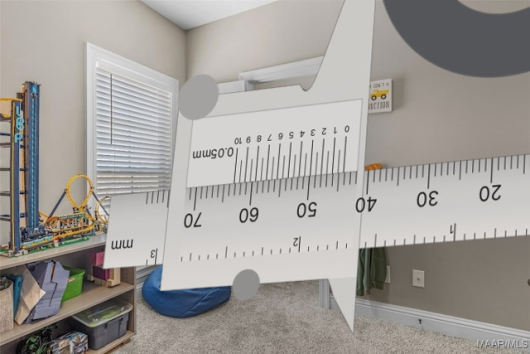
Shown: 44.2 mm
